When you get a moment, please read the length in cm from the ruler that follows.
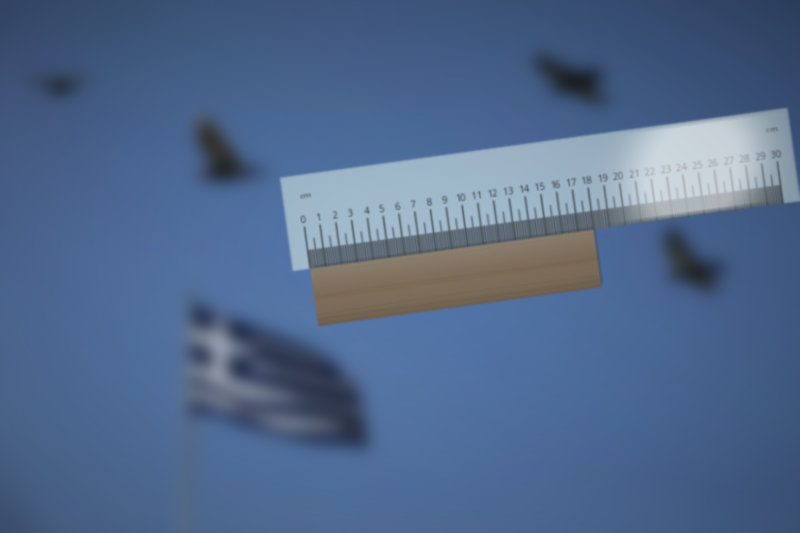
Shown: 18 cm
